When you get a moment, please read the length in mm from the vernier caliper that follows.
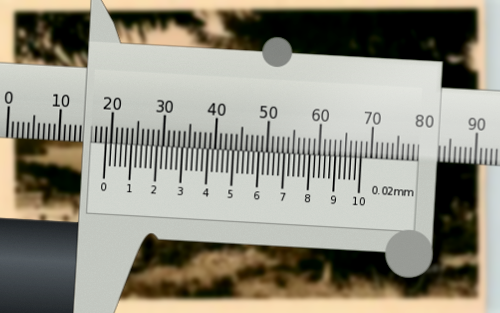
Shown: 19.0 mm
